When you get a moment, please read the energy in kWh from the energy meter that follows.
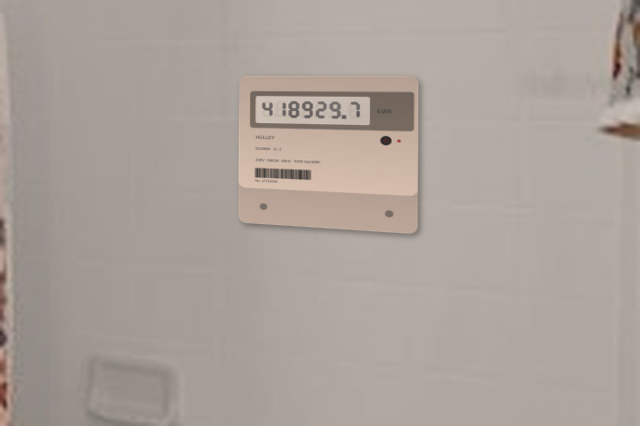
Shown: 418929.7 kWh
